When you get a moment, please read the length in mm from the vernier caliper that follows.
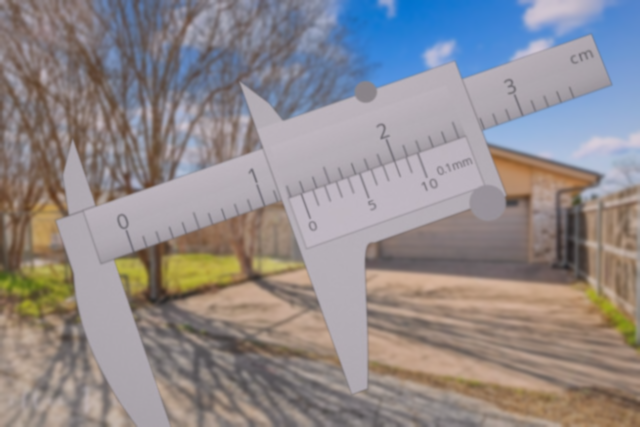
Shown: 12.8 mm
